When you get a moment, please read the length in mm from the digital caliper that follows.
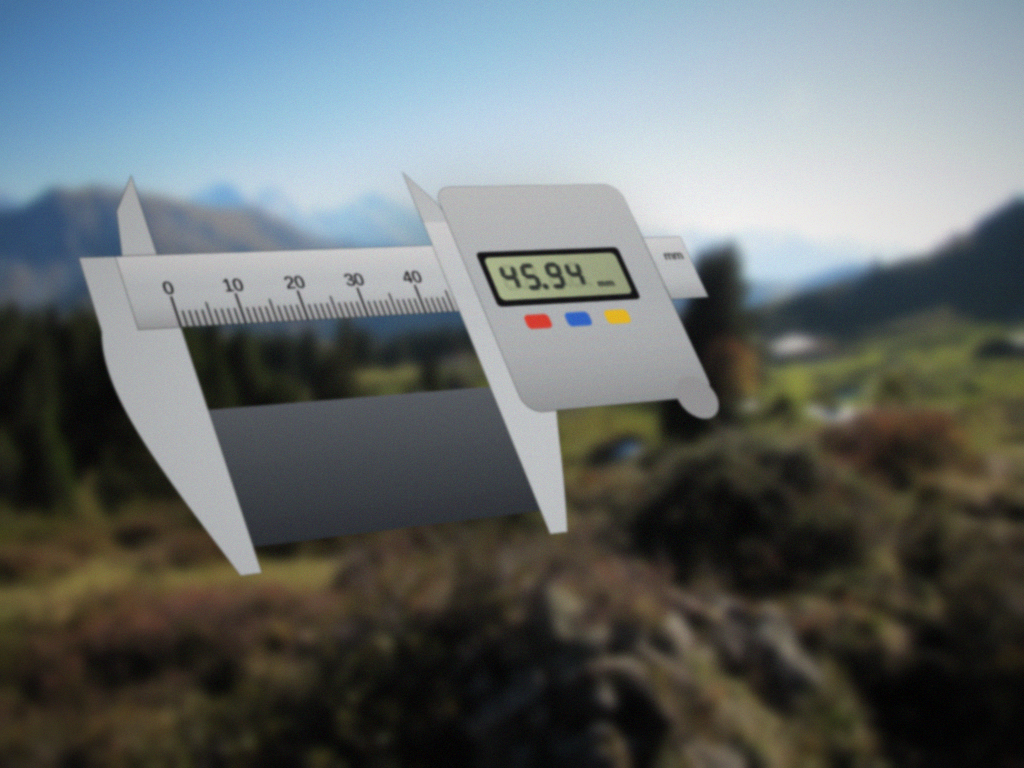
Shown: 45.94 mm
